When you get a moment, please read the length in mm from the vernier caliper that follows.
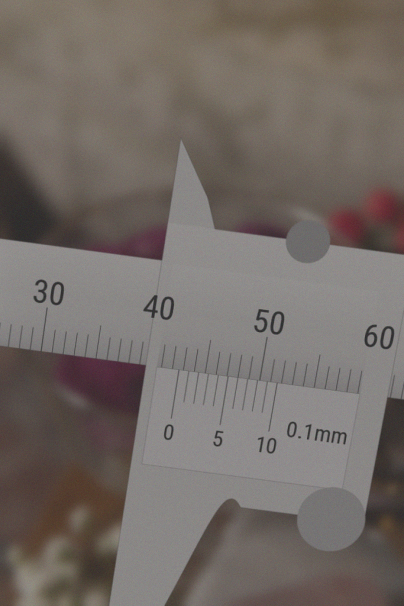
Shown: 42.6 mm
